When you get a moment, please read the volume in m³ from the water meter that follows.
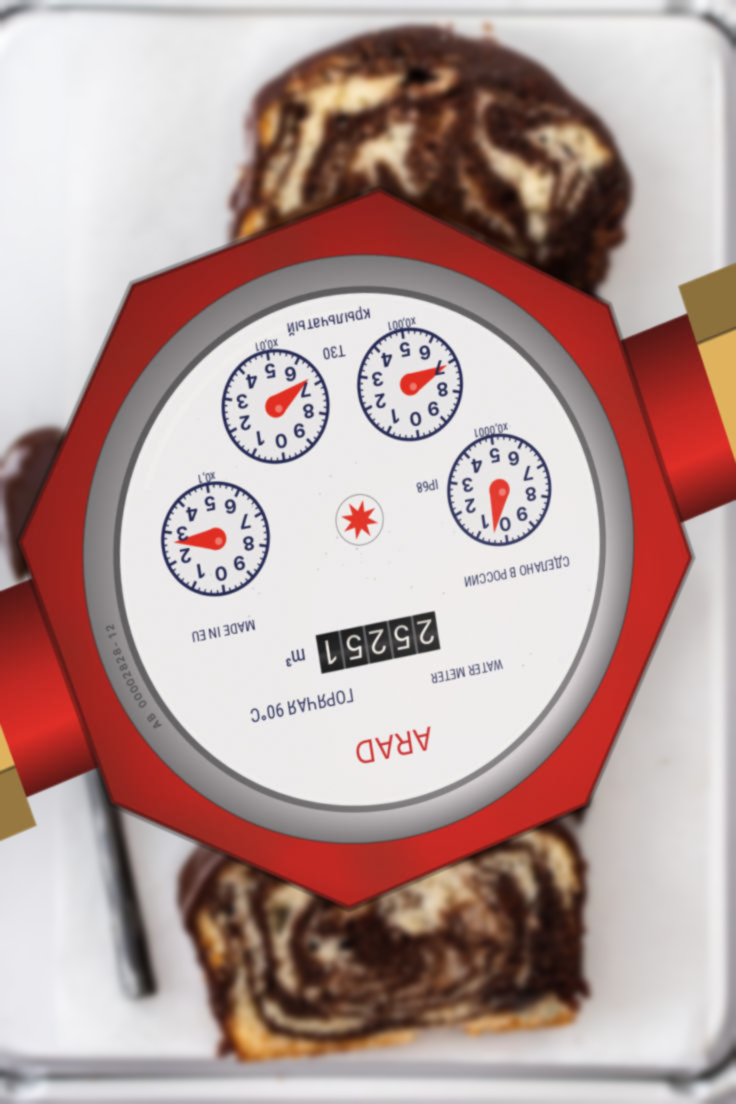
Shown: 25251.2670 m³
